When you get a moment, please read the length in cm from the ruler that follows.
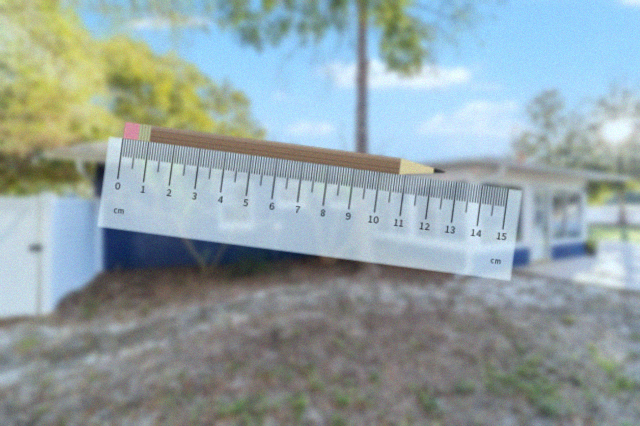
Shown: 12.5 cm
